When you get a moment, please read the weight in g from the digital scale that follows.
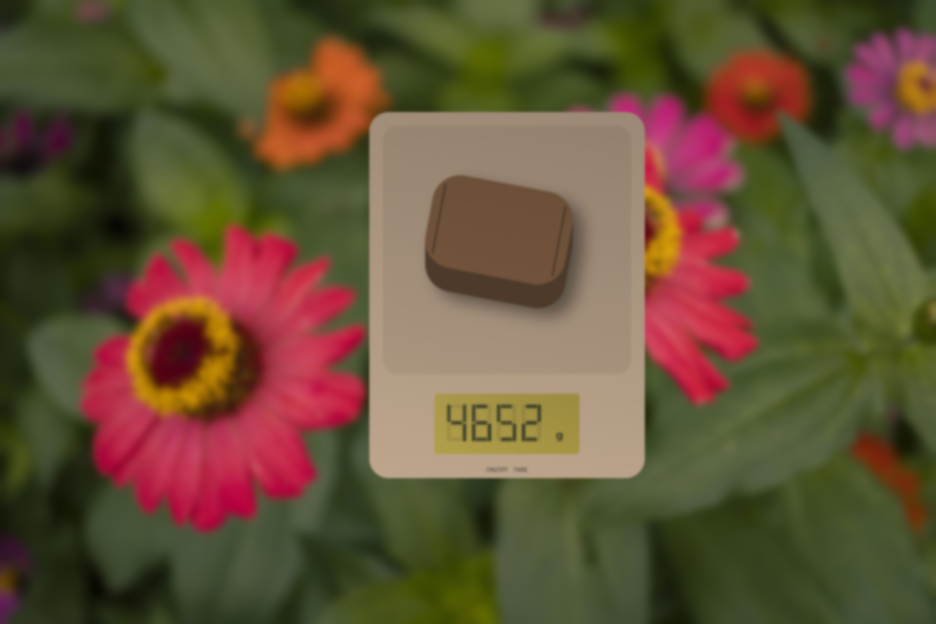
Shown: 4652 g
